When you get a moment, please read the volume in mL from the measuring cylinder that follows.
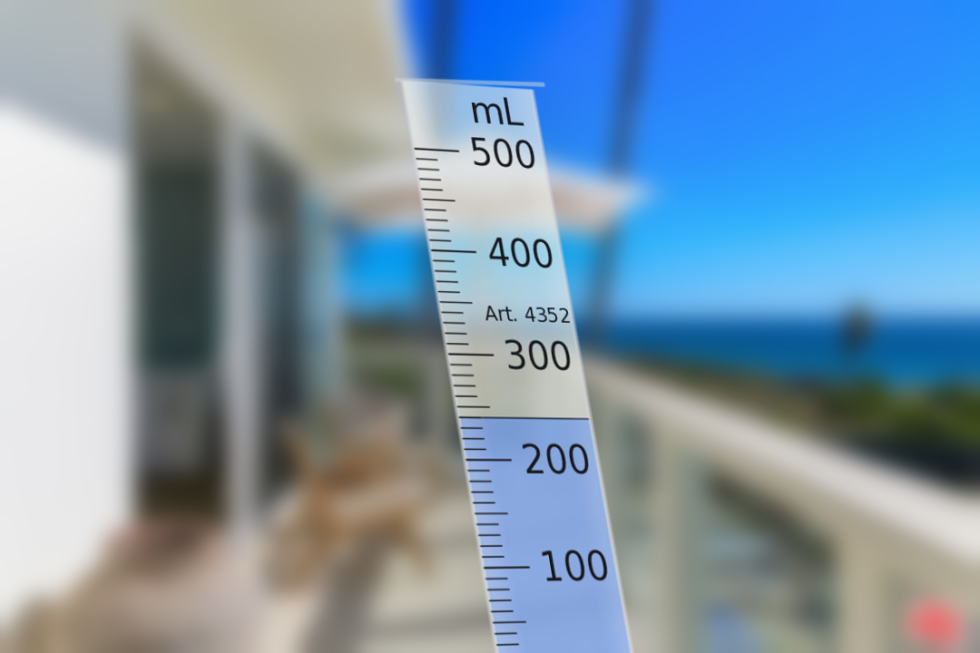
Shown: 240 mL
